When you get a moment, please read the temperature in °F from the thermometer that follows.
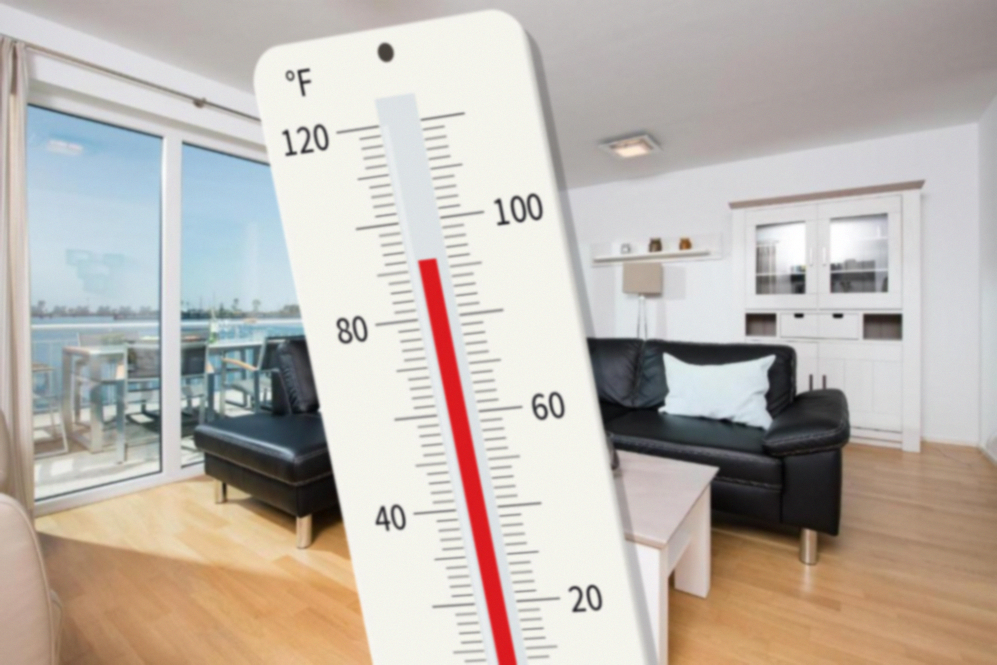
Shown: 92 °F
